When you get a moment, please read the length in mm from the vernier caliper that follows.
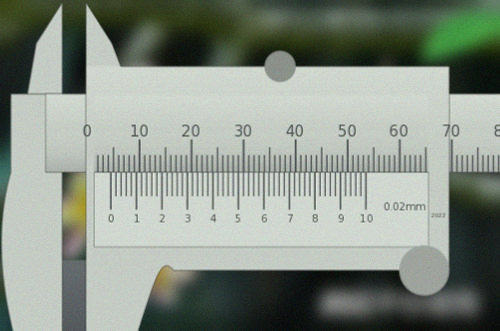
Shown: 4.5 mm
